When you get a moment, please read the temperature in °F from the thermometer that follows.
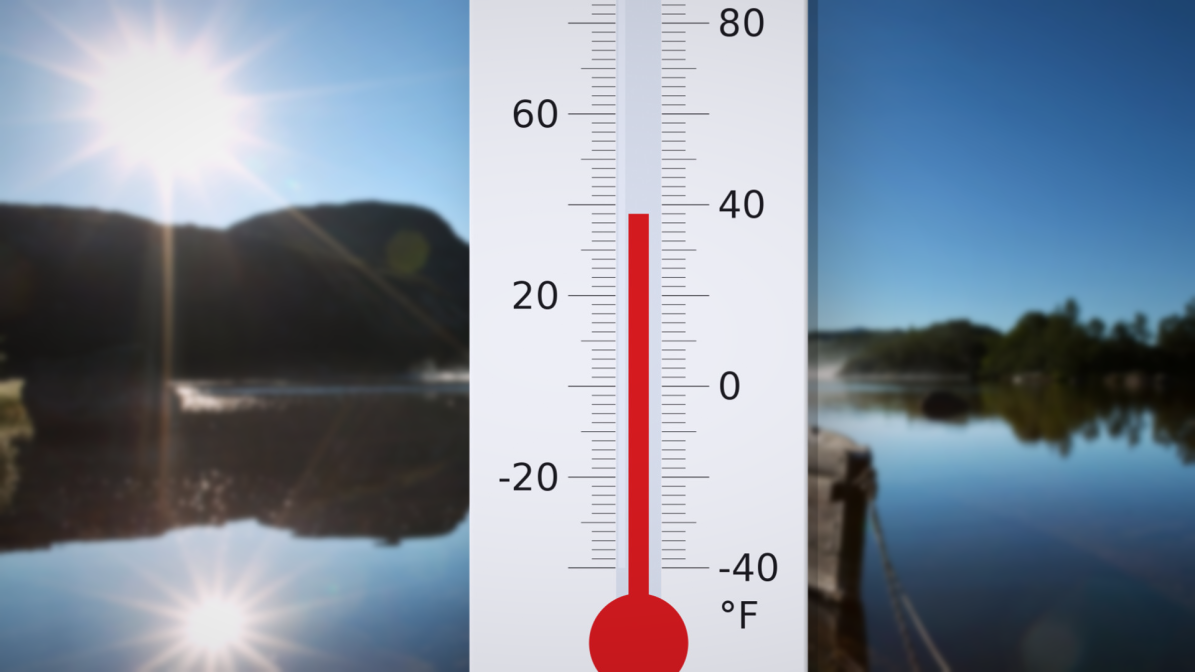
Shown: 38 °F
